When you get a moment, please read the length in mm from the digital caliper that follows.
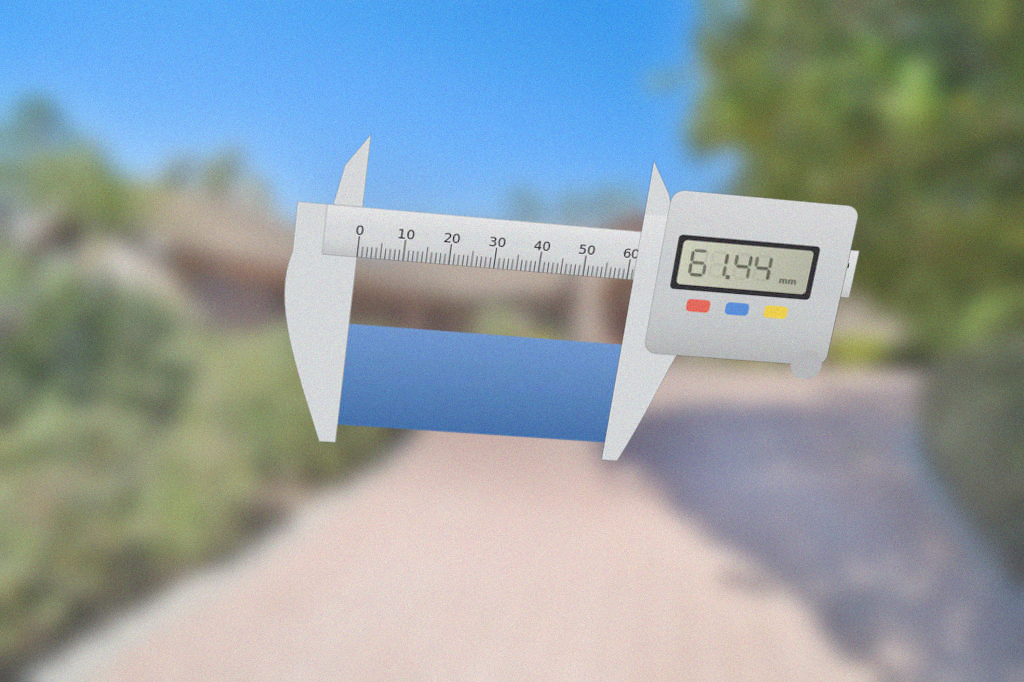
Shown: 61.44 mm
